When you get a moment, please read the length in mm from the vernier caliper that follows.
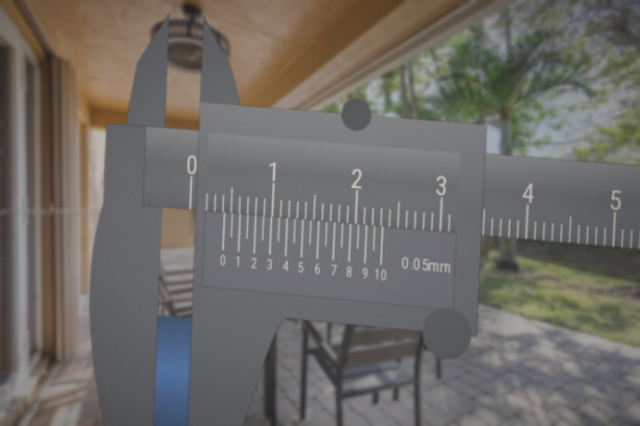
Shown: 4.2 mm
